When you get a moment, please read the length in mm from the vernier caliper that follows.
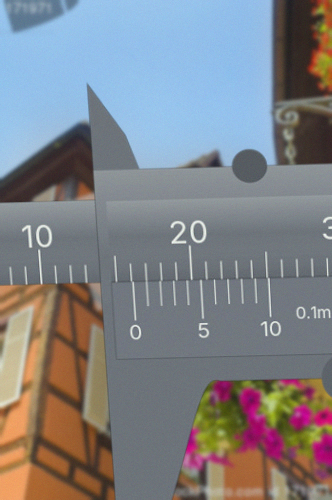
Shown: 16.1 mm
